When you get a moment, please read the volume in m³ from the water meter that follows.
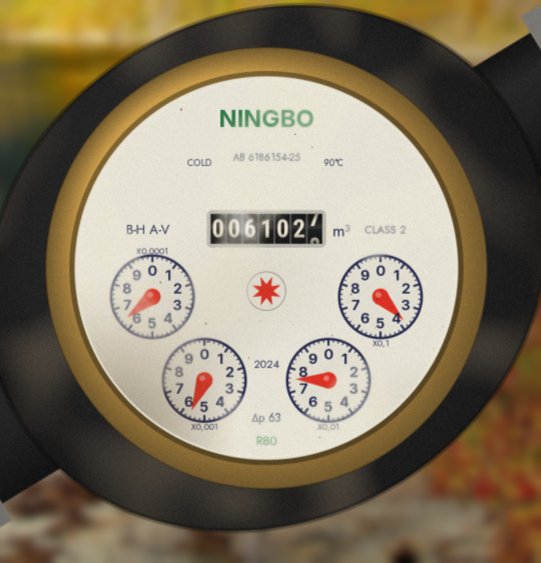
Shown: 61027.3756 m³
